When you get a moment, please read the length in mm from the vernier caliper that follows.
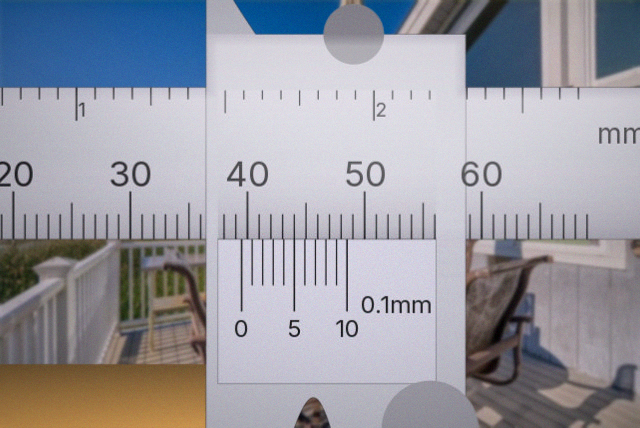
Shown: 39.5 mm
